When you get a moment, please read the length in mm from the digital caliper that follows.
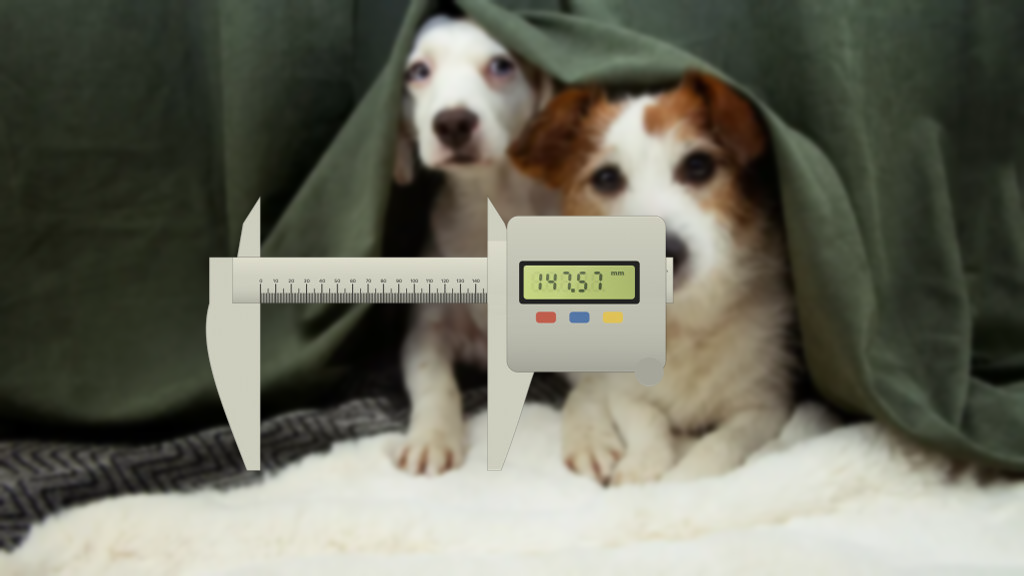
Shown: 147.57 mm
